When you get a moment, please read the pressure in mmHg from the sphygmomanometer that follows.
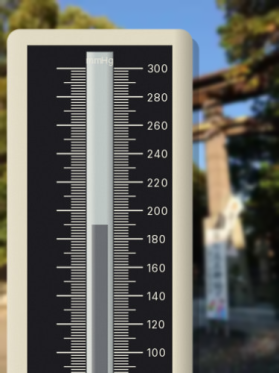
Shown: 190 mmHg
